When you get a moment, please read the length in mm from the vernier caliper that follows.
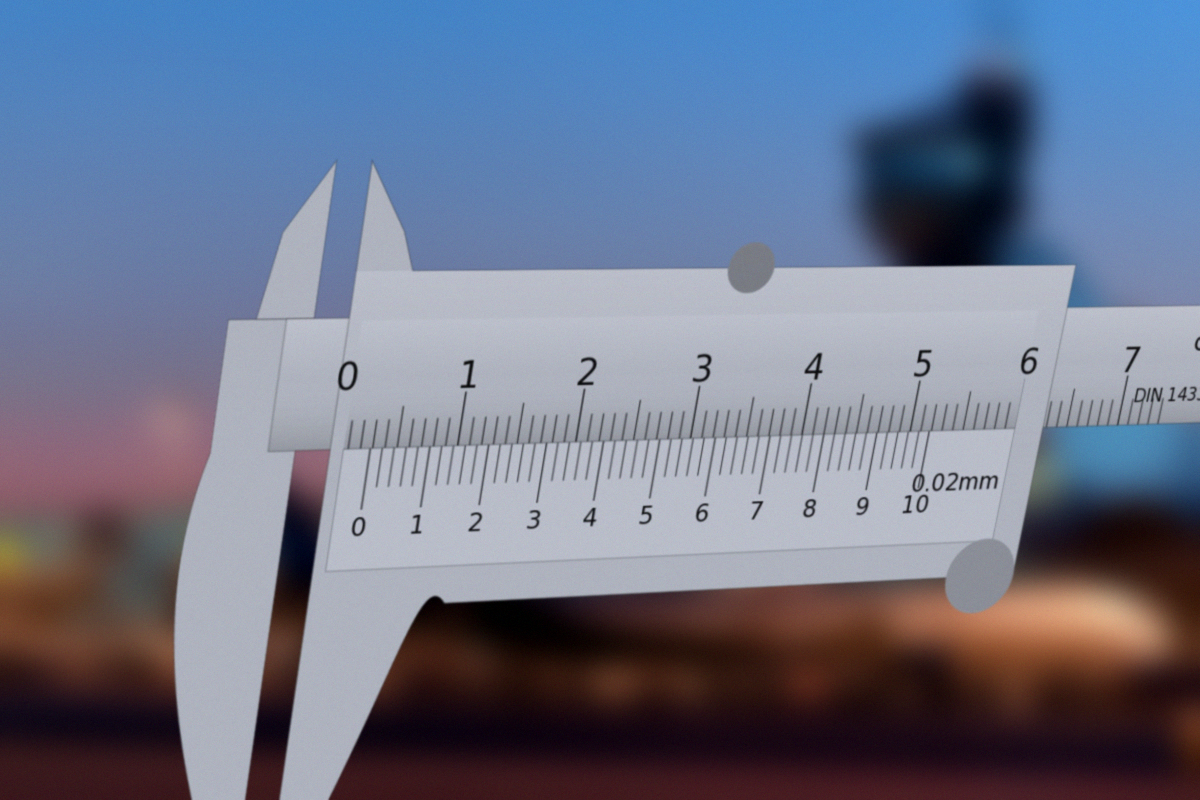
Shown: 2.8 mm
